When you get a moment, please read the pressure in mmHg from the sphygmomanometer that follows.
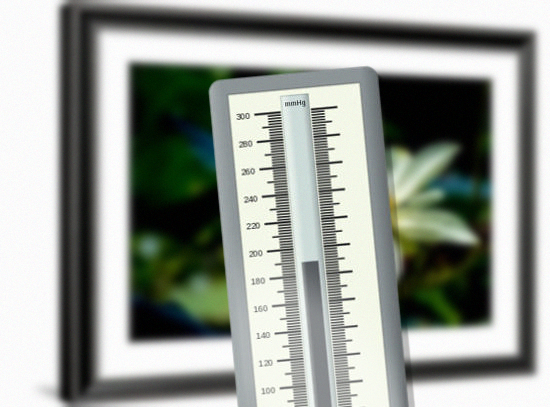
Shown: 190 mmHg
